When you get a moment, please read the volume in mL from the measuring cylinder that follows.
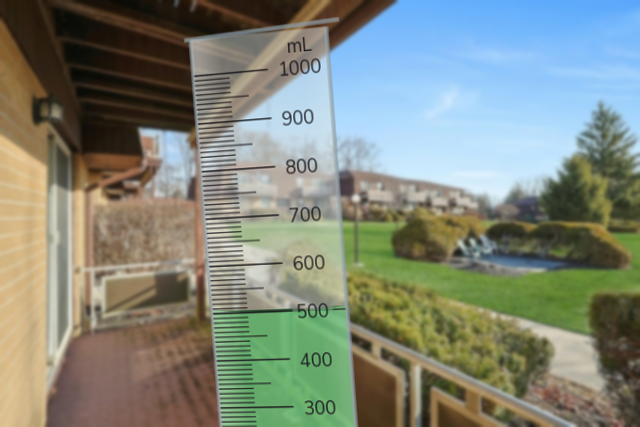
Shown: 500 mL
